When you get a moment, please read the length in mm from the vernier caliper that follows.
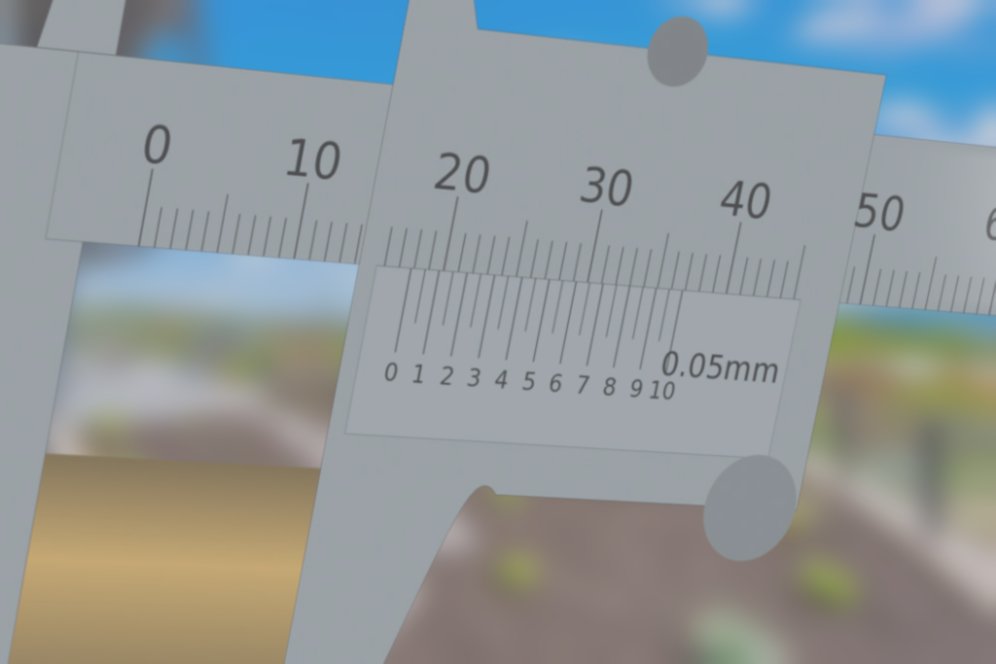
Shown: 17.8 mm
